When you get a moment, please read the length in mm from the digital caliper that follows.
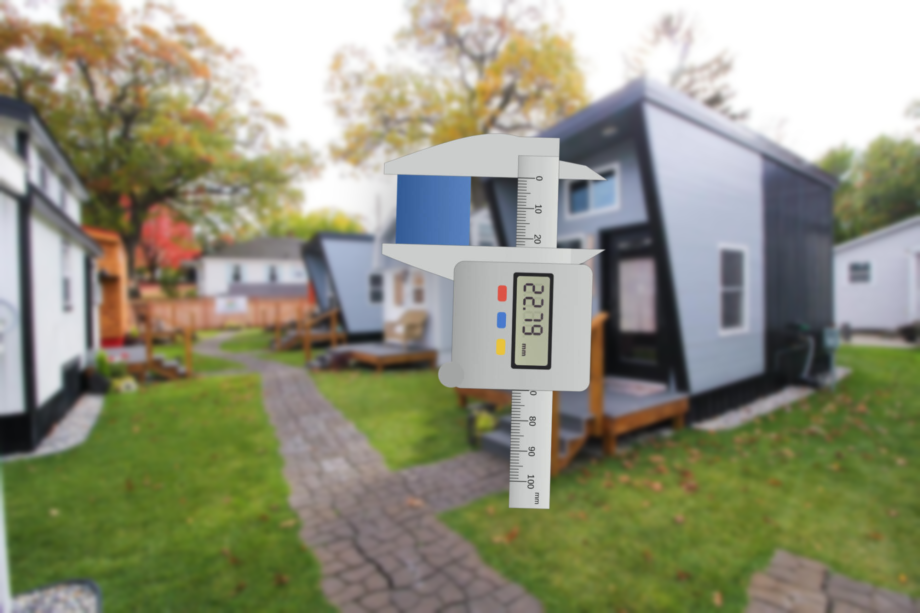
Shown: 22.79 mm
